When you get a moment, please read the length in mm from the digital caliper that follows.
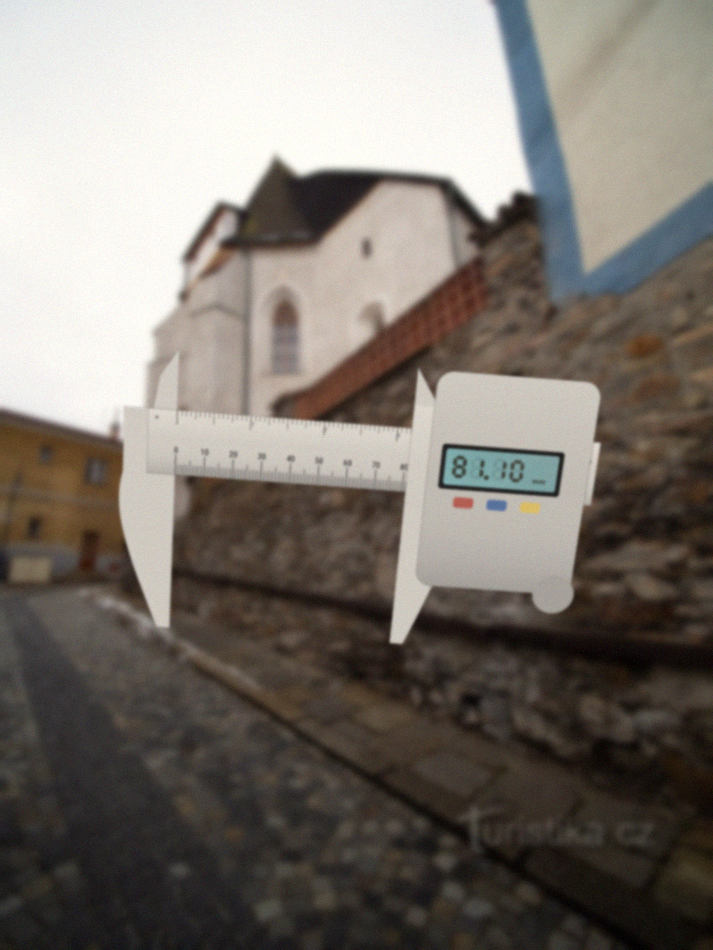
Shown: 81.10 mm
